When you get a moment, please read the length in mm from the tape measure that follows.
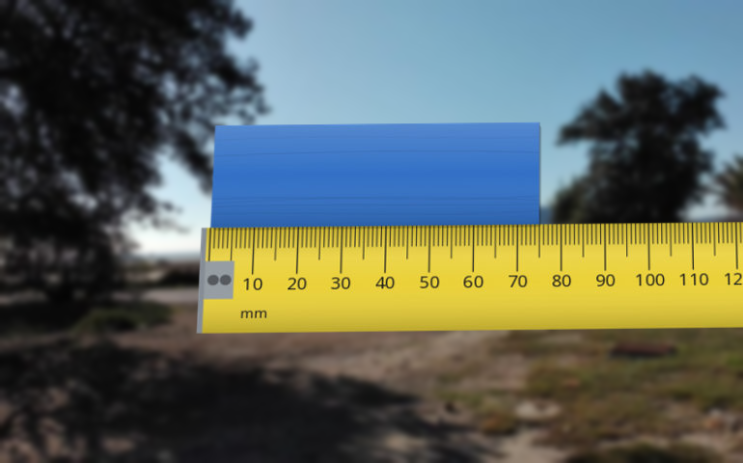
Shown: 75 mm
